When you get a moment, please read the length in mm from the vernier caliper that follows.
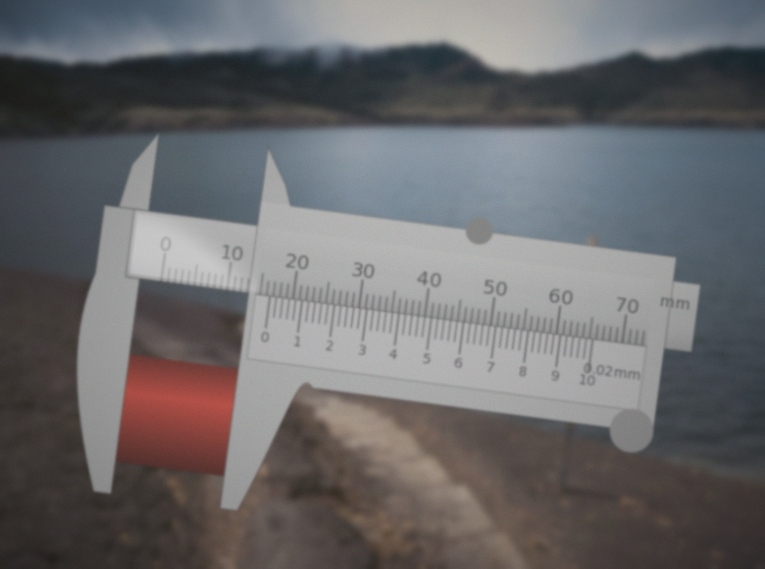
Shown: 16.5 mm
